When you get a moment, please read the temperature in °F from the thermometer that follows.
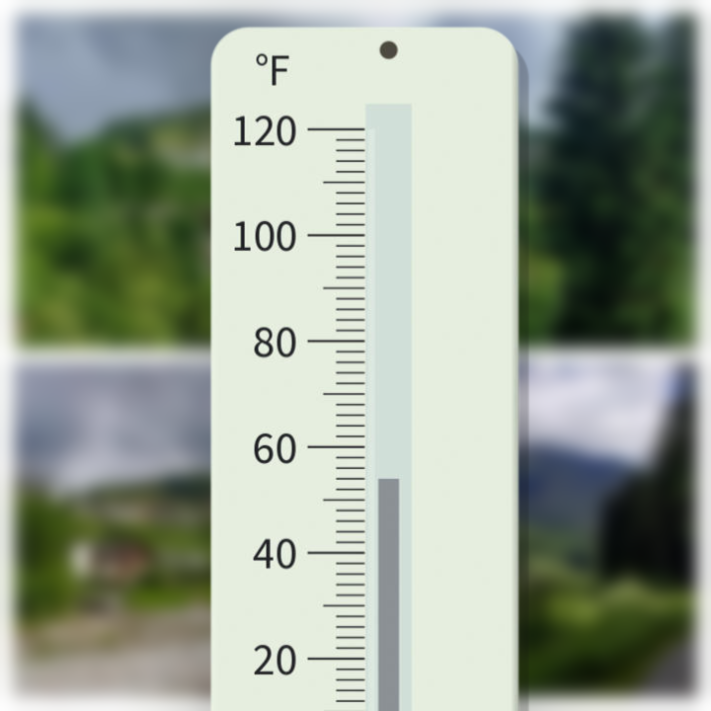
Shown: 54 °F
